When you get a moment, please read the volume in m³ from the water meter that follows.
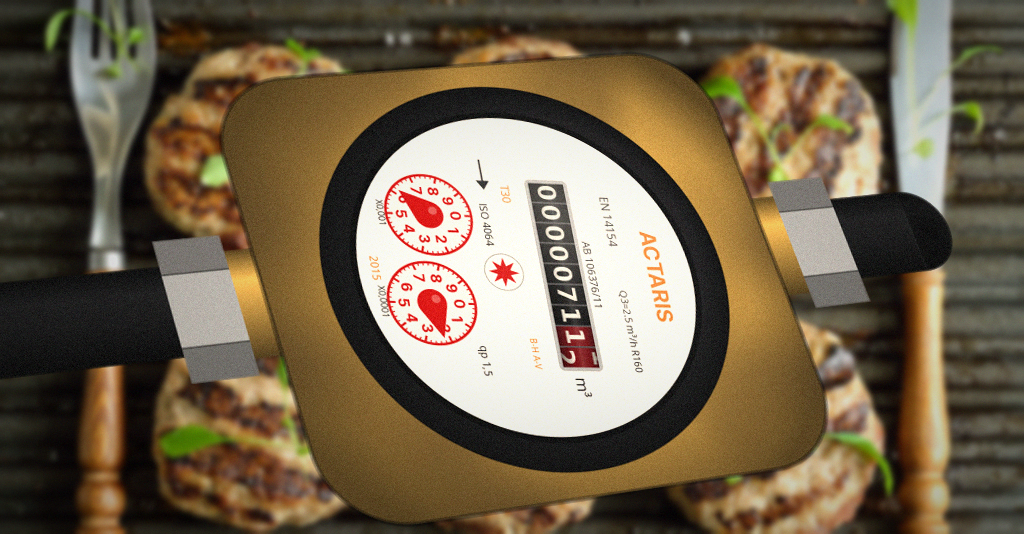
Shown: 71.1162 m³
